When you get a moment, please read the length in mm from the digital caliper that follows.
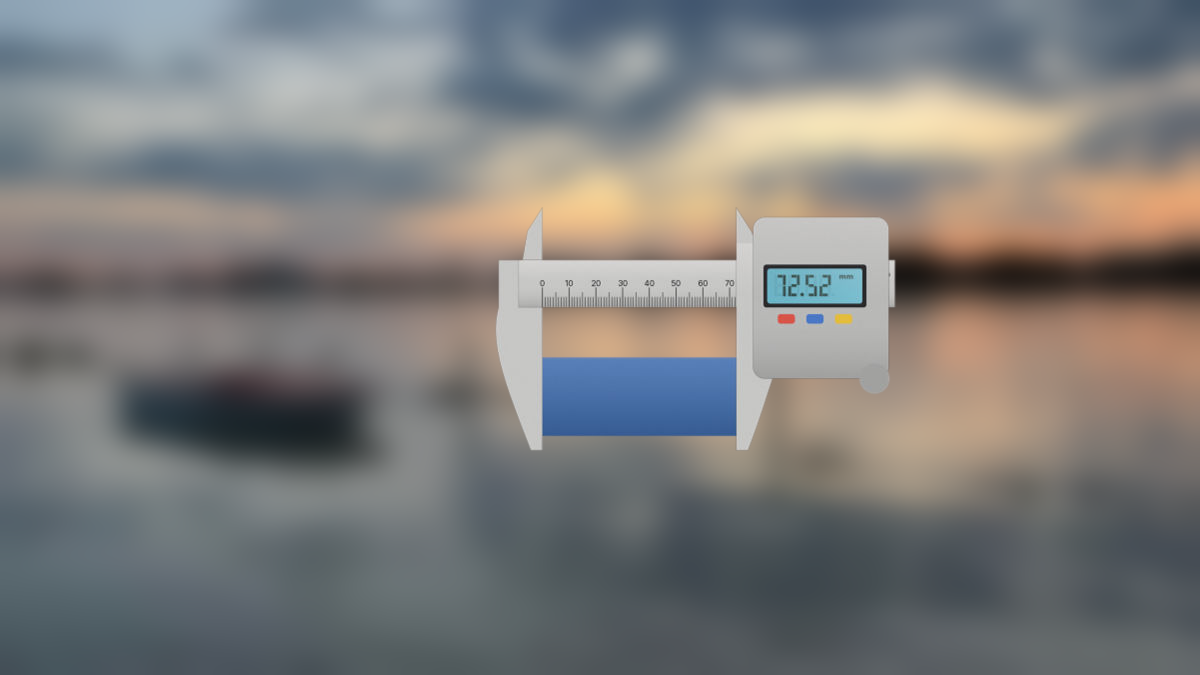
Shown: 72.52 mm
